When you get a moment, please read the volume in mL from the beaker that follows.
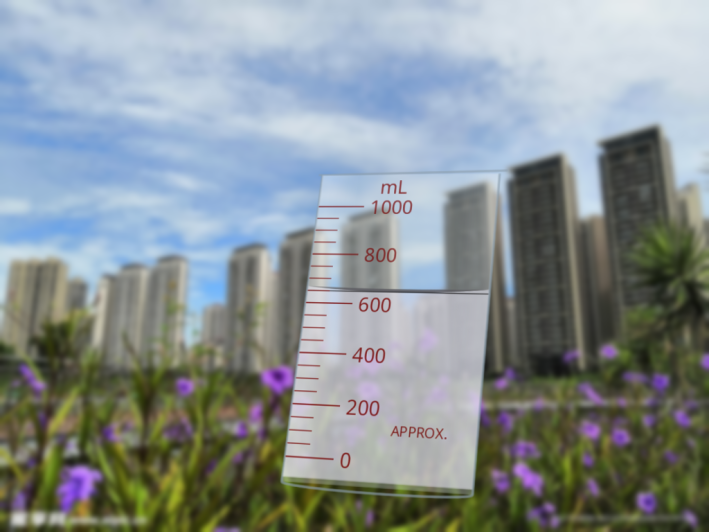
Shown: 650 mL
